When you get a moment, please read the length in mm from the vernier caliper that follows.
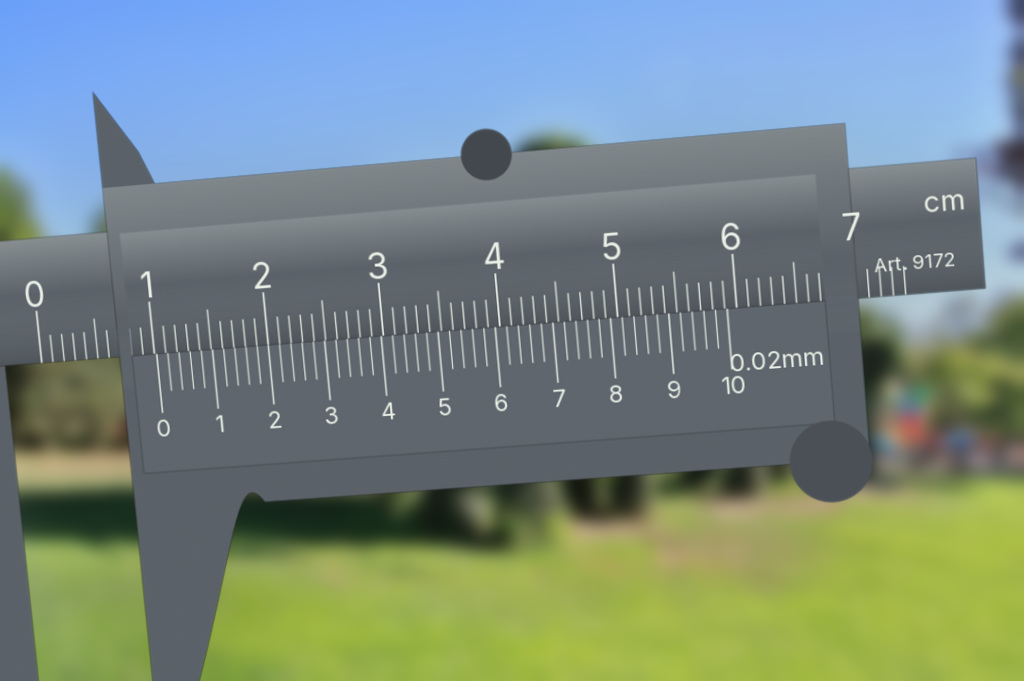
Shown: 10.2 mm
